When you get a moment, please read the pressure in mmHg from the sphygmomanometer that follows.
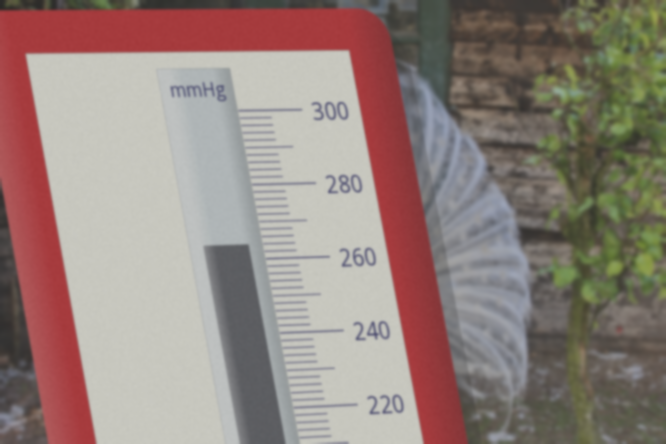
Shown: 264 mmHg
